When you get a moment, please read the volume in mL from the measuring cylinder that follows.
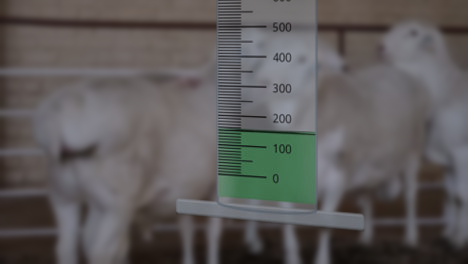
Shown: 150 mL
